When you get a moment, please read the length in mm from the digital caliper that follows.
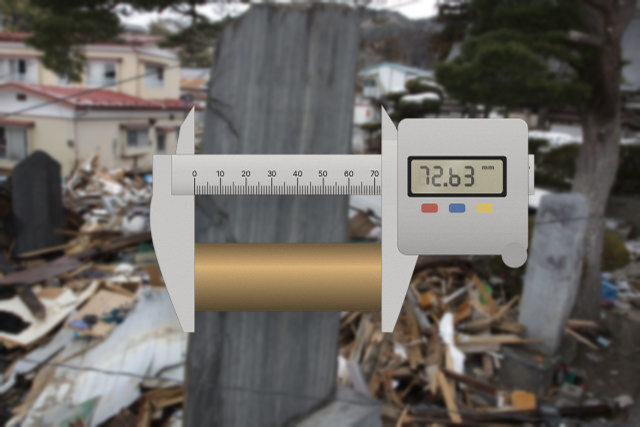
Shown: 72.63 mm
